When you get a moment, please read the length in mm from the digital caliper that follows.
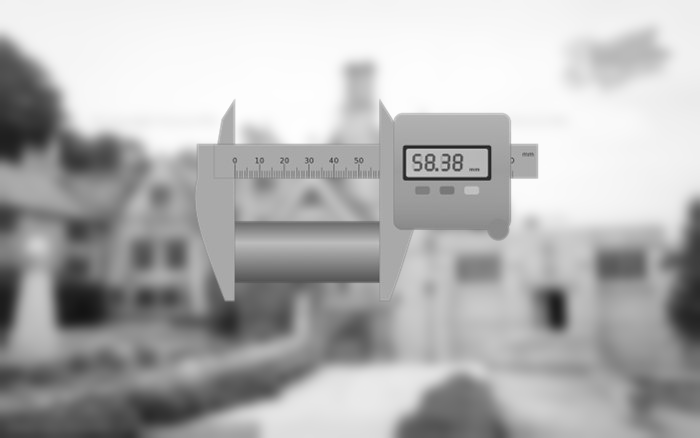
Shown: 58.38 mm
